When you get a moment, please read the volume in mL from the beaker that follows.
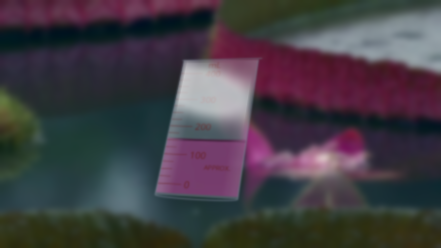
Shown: 150 mL
